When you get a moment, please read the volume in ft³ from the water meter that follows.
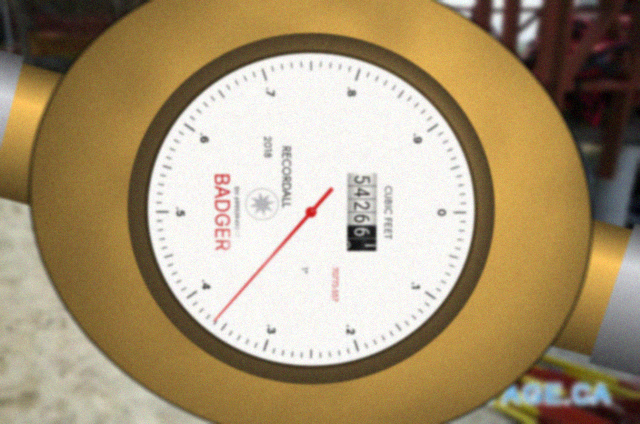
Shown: 542661.36 ft³
